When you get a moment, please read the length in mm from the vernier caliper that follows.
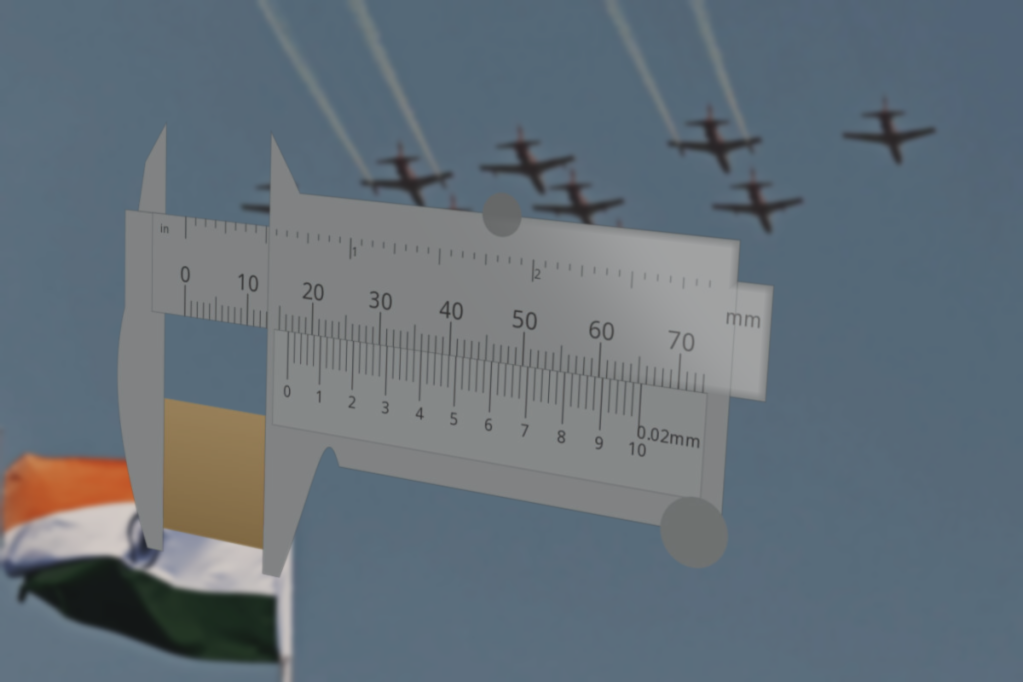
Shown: 16.4 mm
